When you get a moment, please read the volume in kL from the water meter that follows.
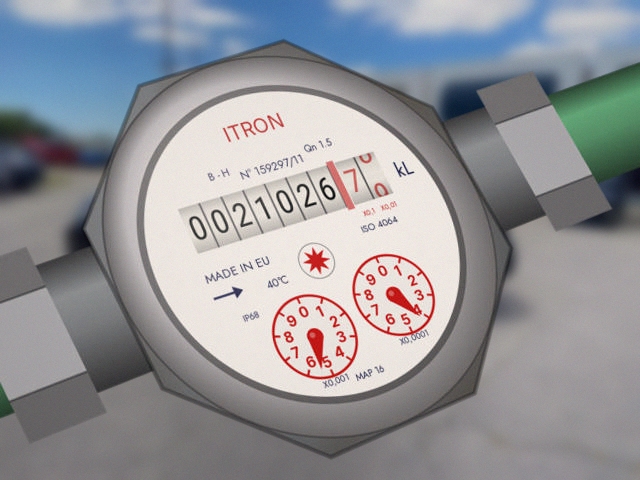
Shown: 21026.7854 kL
